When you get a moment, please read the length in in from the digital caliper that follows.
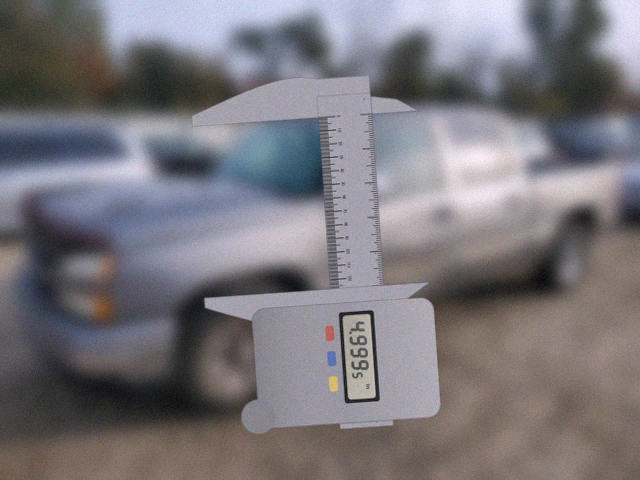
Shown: 4.9995 in
